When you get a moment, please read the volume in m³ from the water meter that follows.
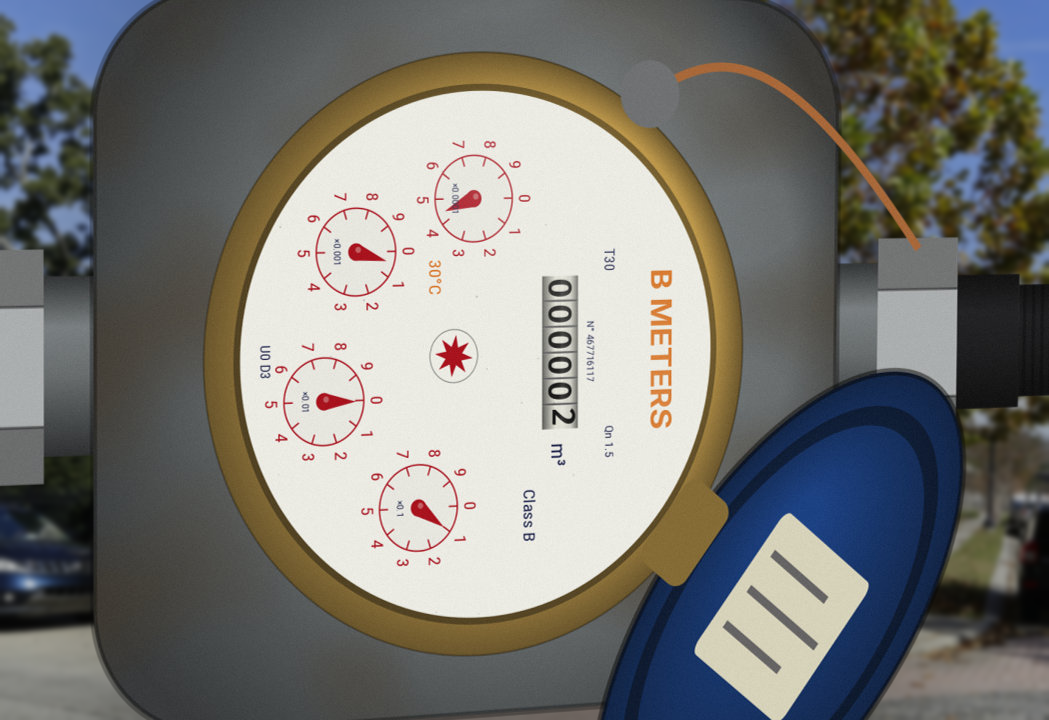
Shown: 2.1004 m³
